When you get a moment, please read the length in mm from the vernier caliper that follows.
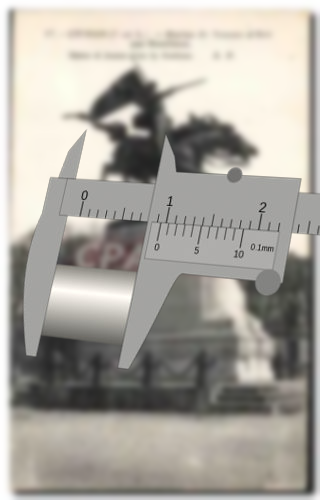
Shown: 9.4 mm
